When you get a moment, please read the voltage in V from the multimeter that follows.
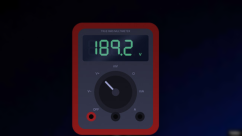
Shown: 189.2 V
